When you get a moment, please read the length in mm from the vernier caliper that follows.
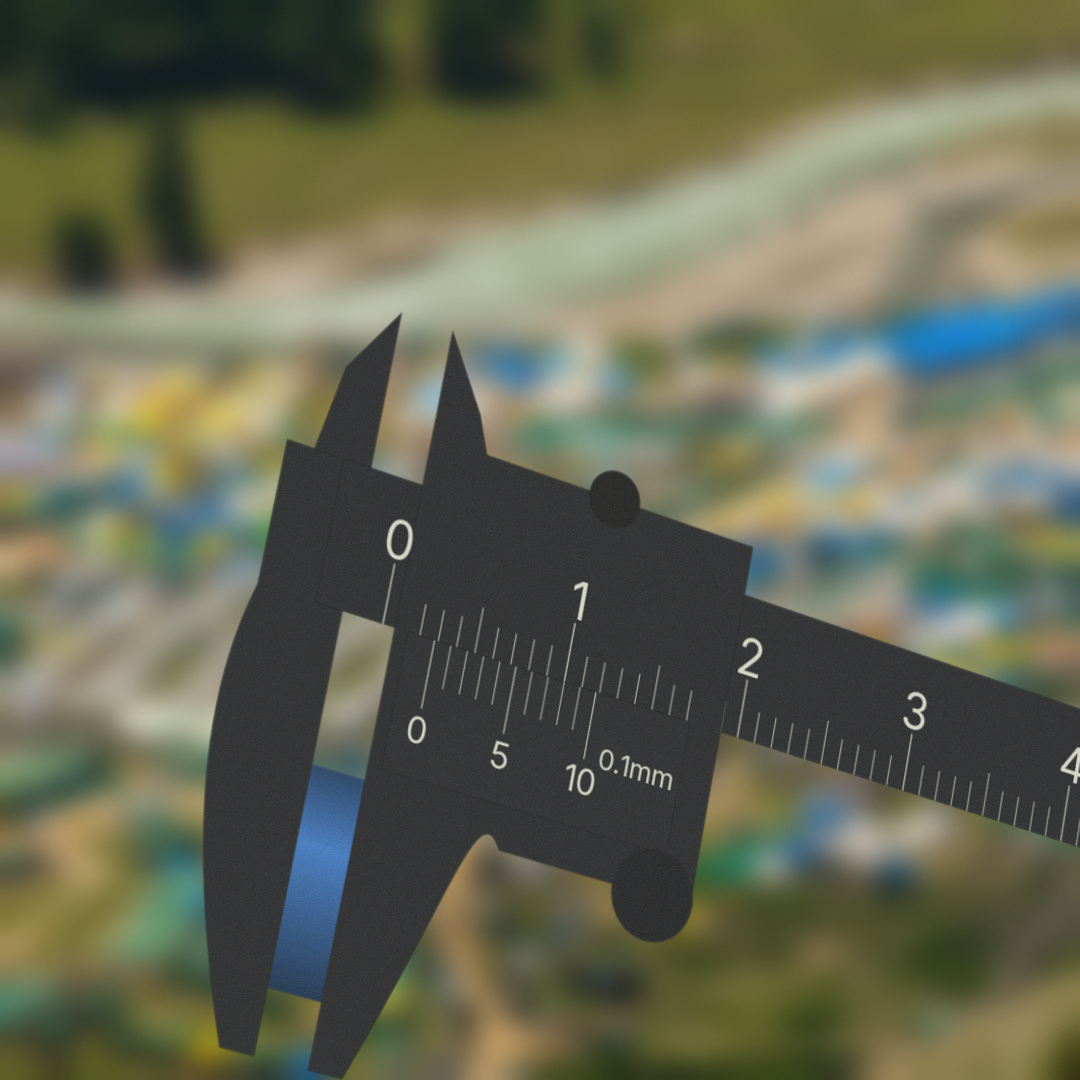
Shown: 2.8 mm
